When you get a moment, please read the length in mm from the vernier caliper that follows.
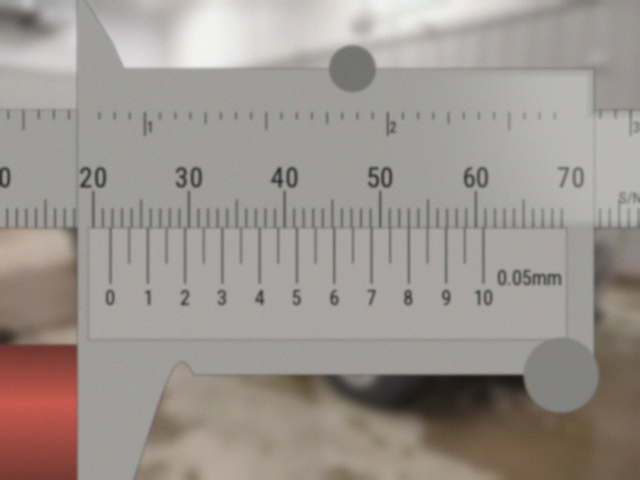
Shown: 21.8 mm
